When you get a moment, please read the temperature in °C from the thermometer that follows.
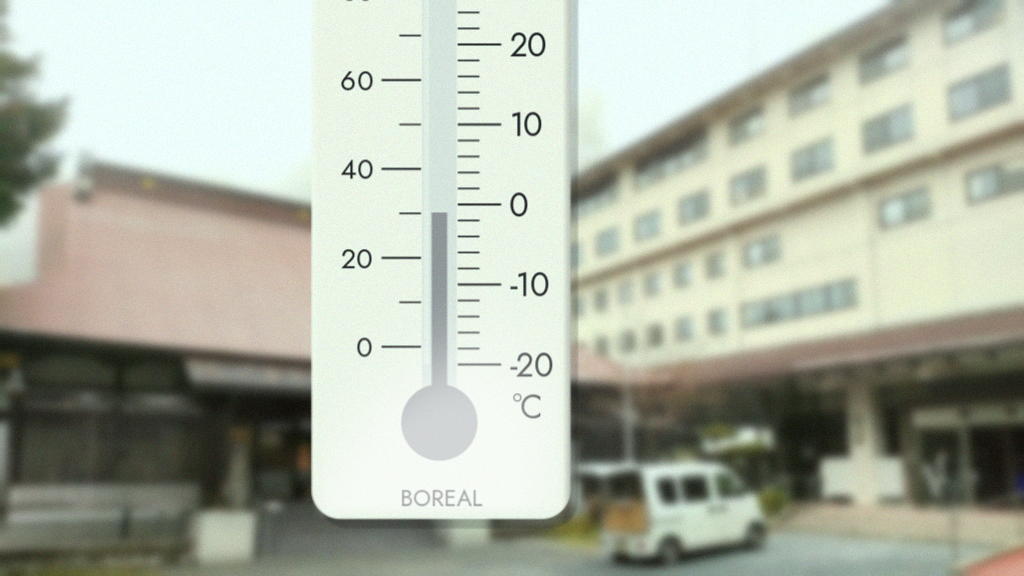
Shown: -1 °C
